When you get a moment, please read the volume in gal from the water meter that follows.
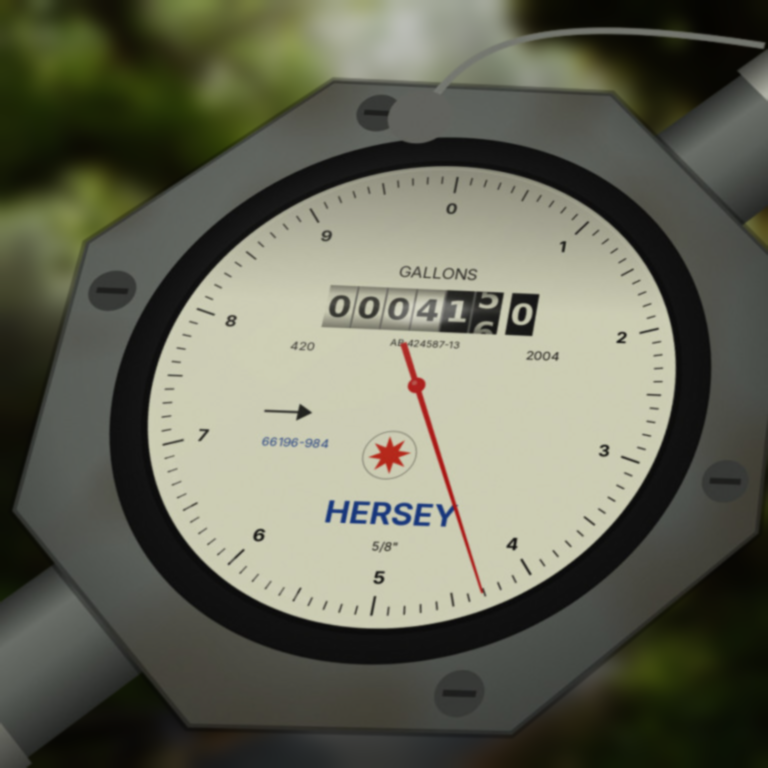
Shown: 4154.3 gal
